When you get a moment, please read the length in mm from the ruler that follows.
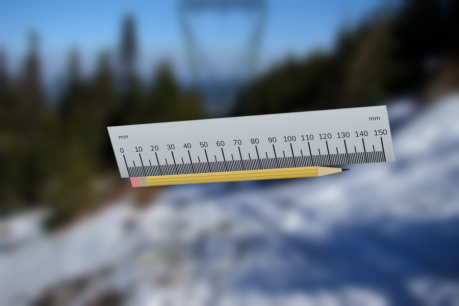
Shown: 130 mm
